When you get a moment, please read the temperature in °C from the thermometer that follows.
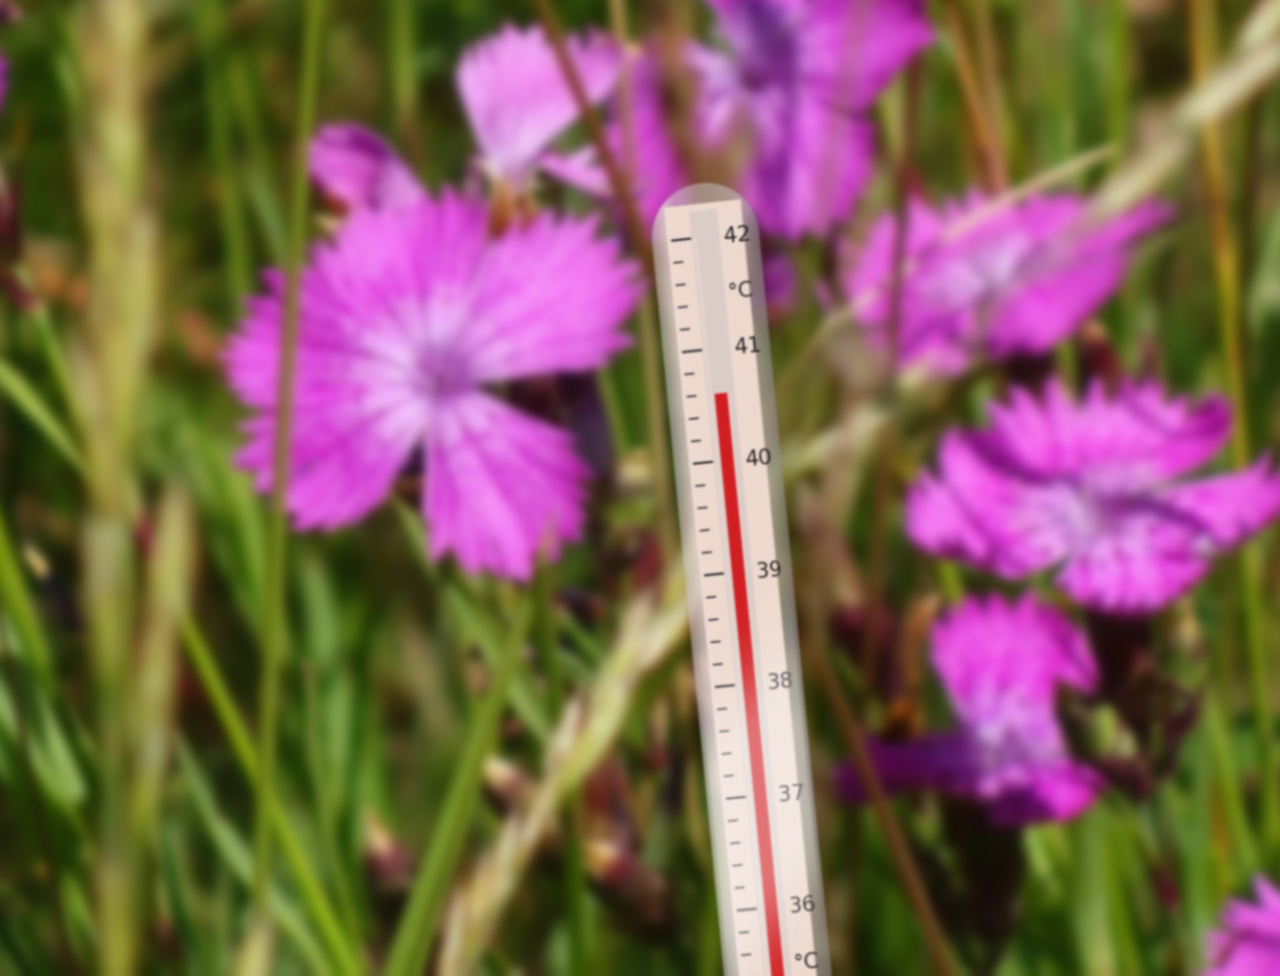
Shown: 40.6 °C
